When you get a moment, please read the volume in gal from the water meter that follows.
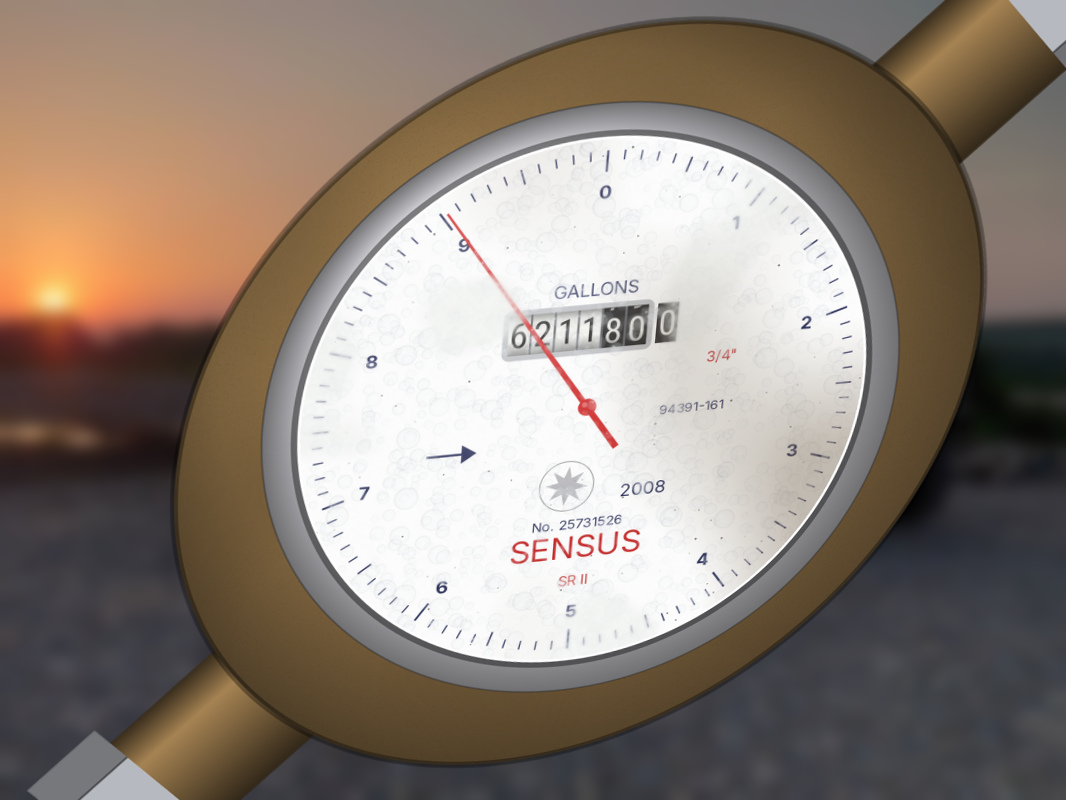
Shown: 6211799.0 gal
